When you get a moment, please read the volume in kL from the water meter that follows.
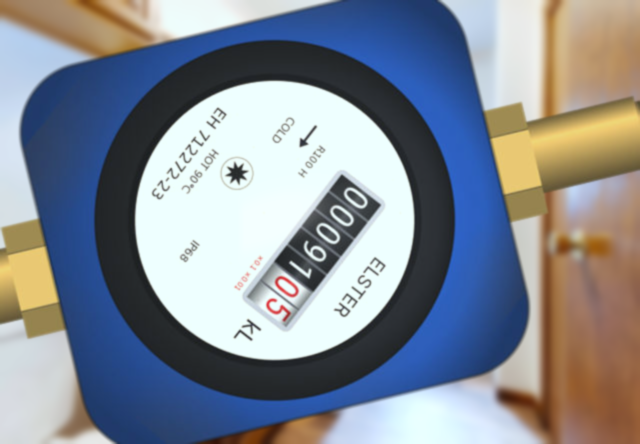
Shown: 91.05 kL
